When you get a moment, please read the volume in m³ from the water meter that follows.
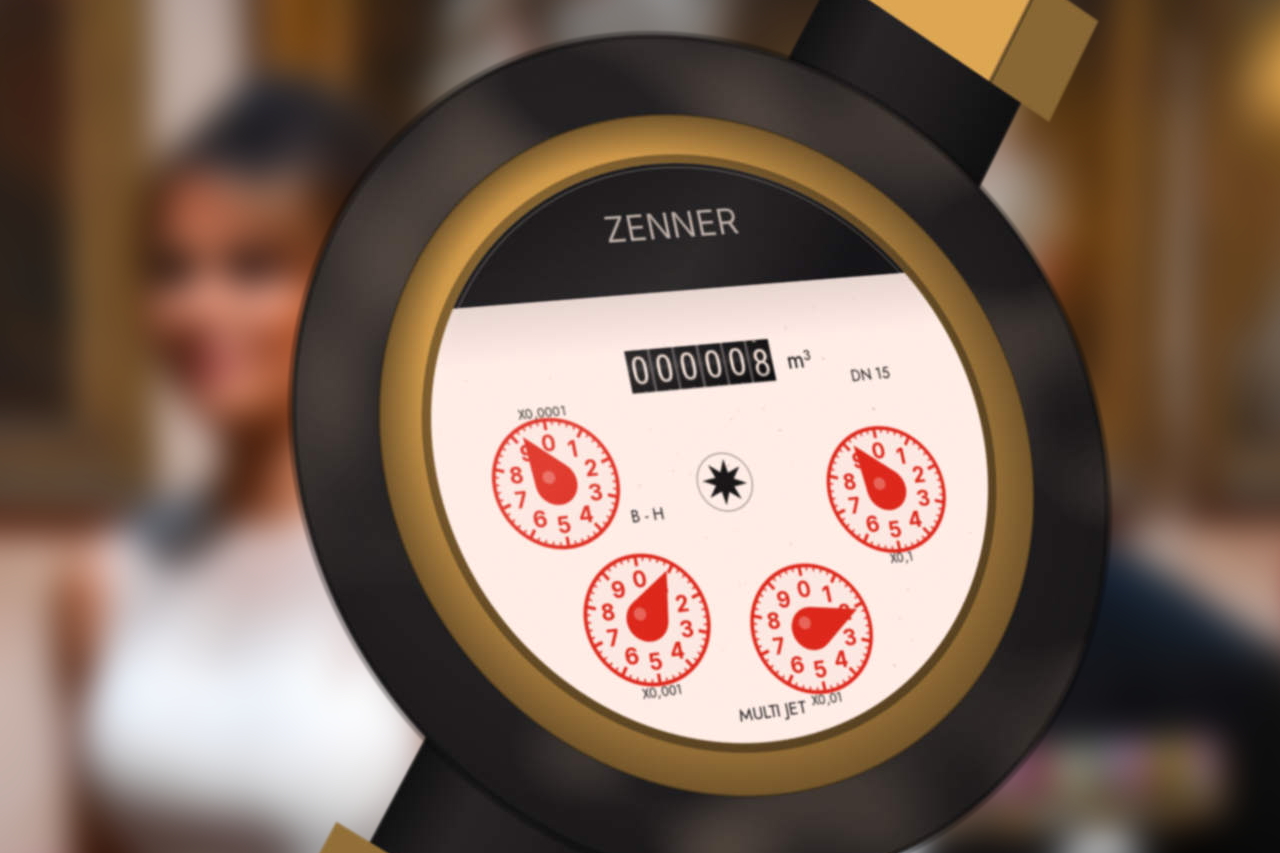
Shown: 7.9209 m³
